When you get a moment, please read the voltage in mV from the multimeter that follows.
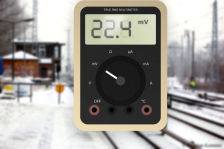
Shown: 22.4 mV
